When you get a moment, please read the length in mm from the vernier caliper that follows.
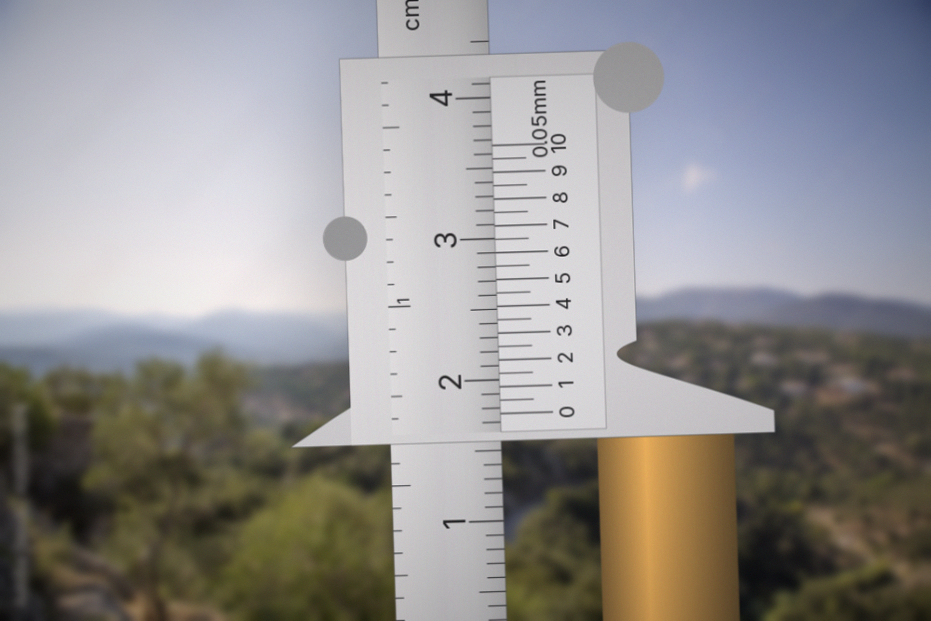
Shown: 17.6 mm
